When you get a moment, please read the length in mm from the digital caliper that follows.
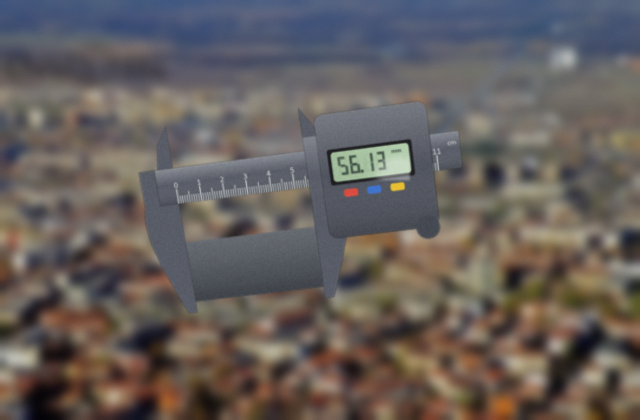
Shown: 56.13 mm
